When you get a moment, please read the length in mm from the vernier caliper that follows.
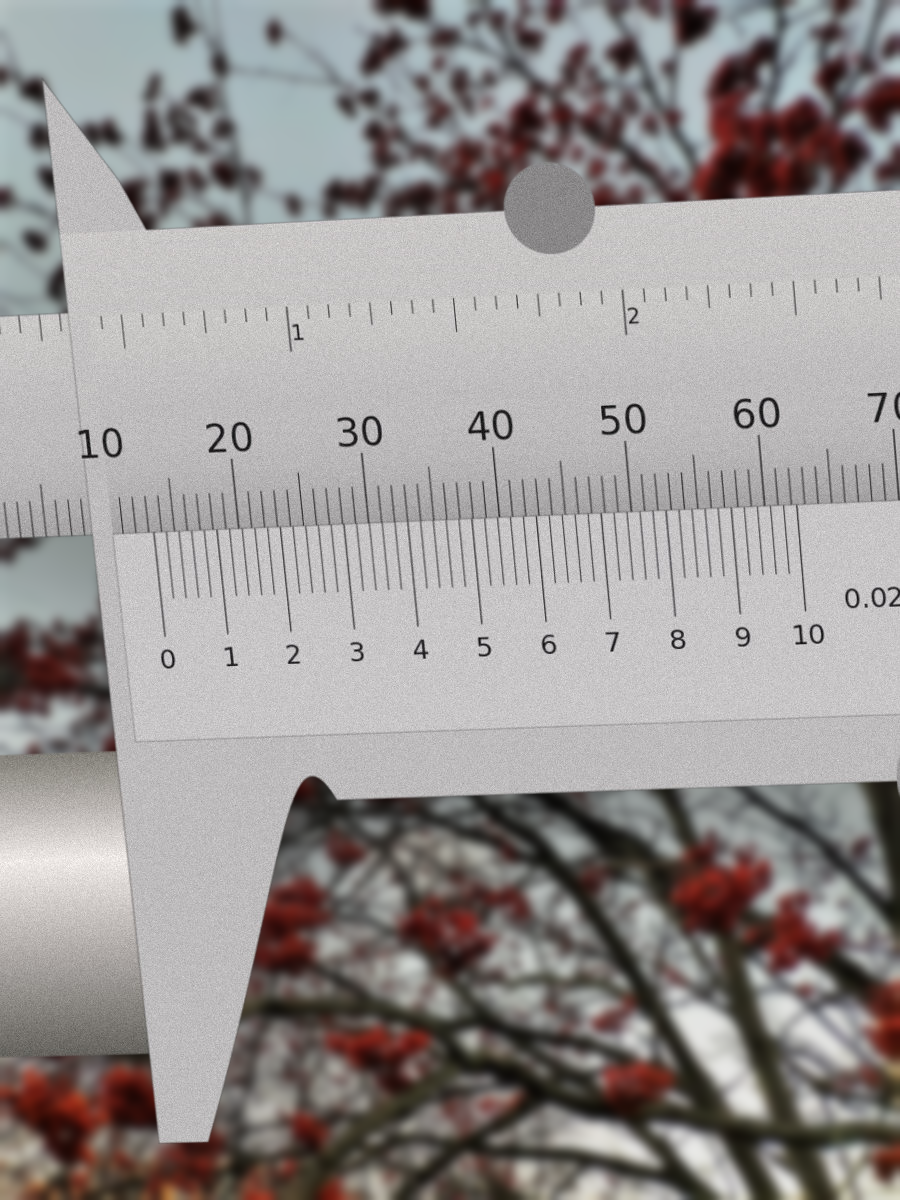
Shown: 13.4 mm
